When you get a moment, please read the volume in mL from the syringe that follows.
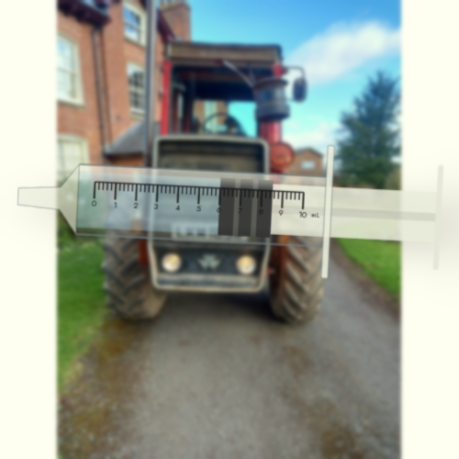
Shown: 6 mL
